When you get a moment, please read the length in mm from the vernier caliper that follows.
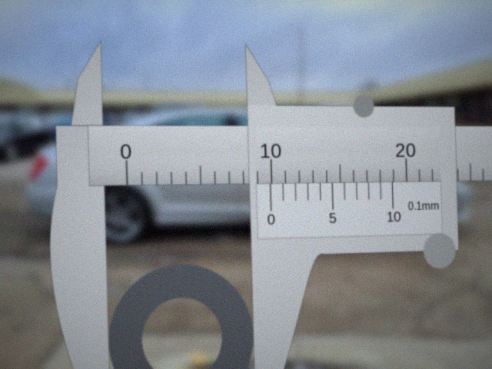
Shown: 9.9 mm
